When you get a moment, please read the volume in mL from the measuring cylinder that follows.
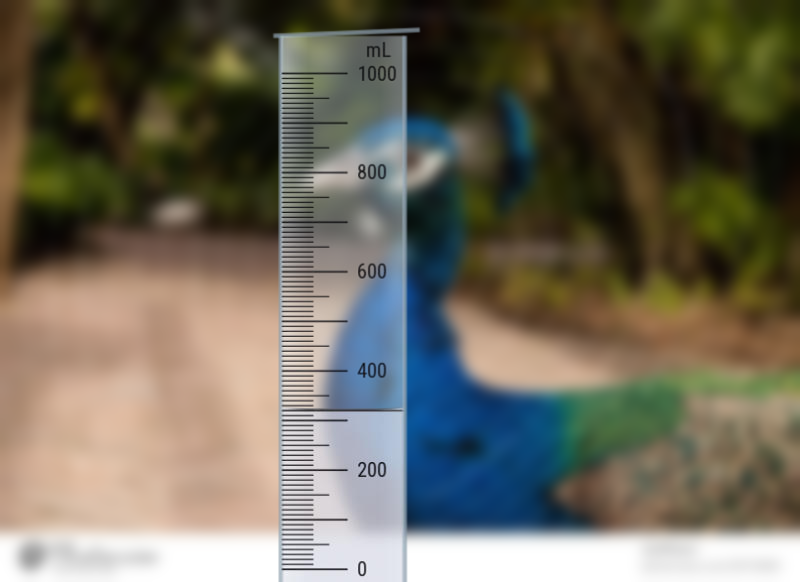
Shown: 320 mL
